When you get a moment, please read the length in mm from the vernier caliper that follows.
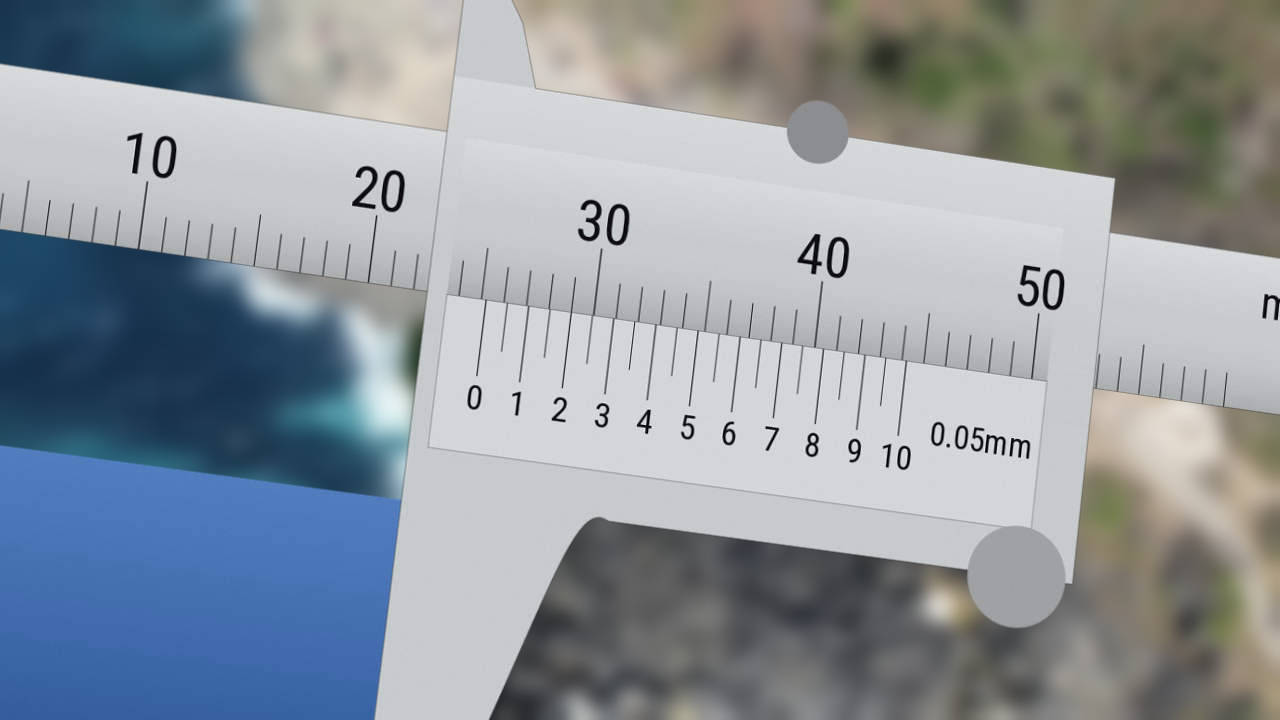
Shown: 25.2 mm
